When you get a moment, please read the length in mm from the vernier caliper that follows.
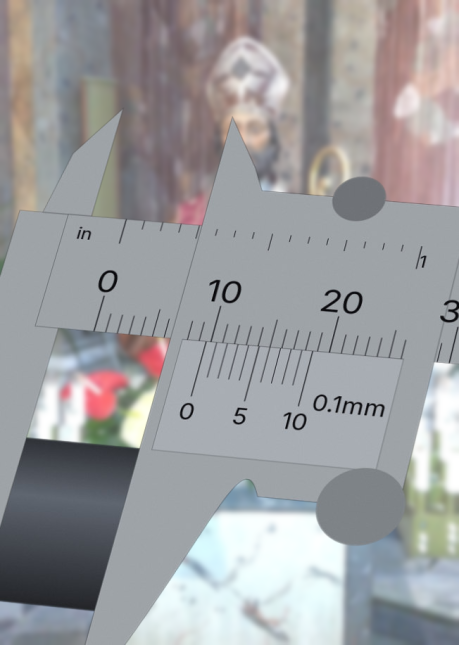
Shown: 9.6 mm
